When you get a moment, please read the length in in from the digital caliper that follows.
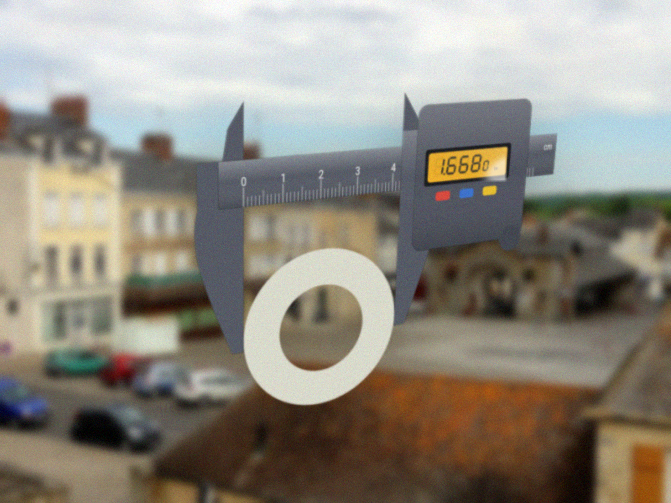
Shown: 1.6680 in
